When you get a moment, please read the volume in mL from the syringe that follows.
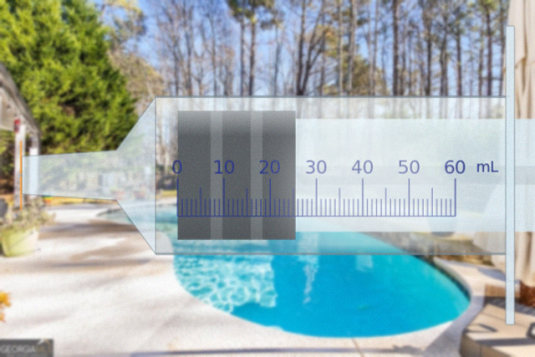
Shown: 0 mL
